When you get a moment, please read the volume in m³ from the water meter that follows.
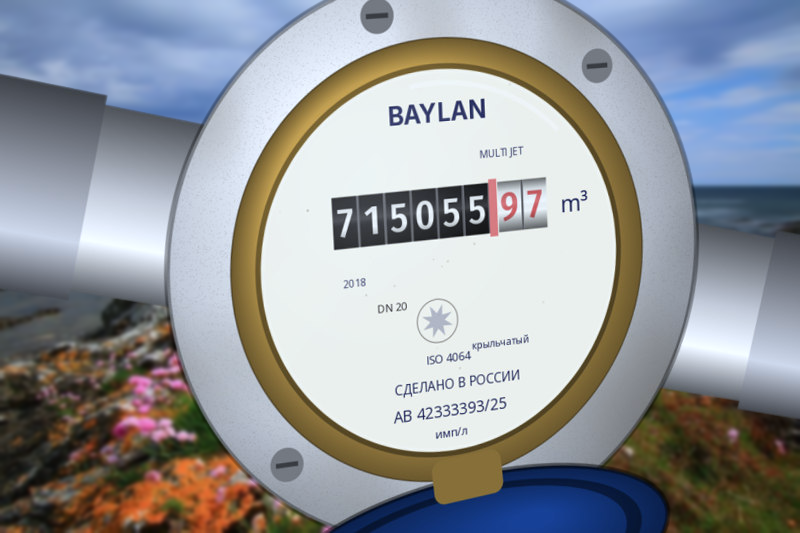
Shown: 715055.97 m³
